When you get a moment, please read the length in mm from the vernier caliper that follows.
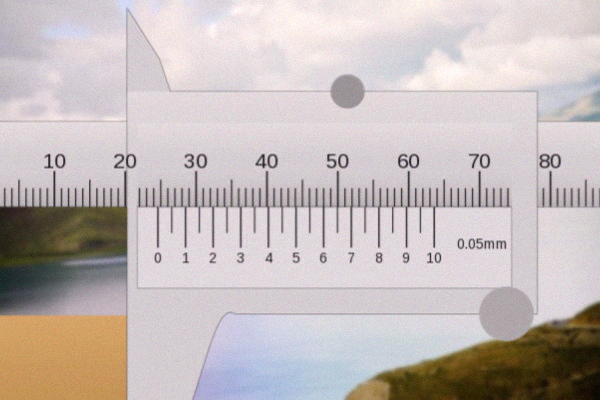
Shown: 24.6 mm
